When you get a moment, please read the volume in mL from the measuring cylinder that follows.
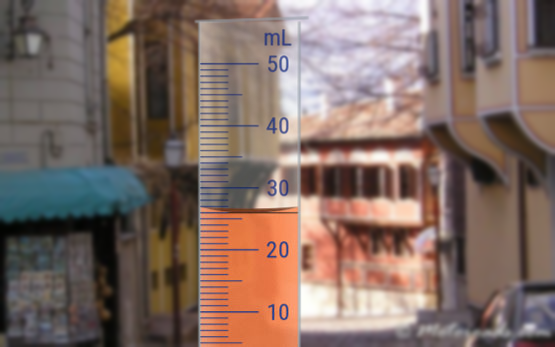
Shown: 26 mL
